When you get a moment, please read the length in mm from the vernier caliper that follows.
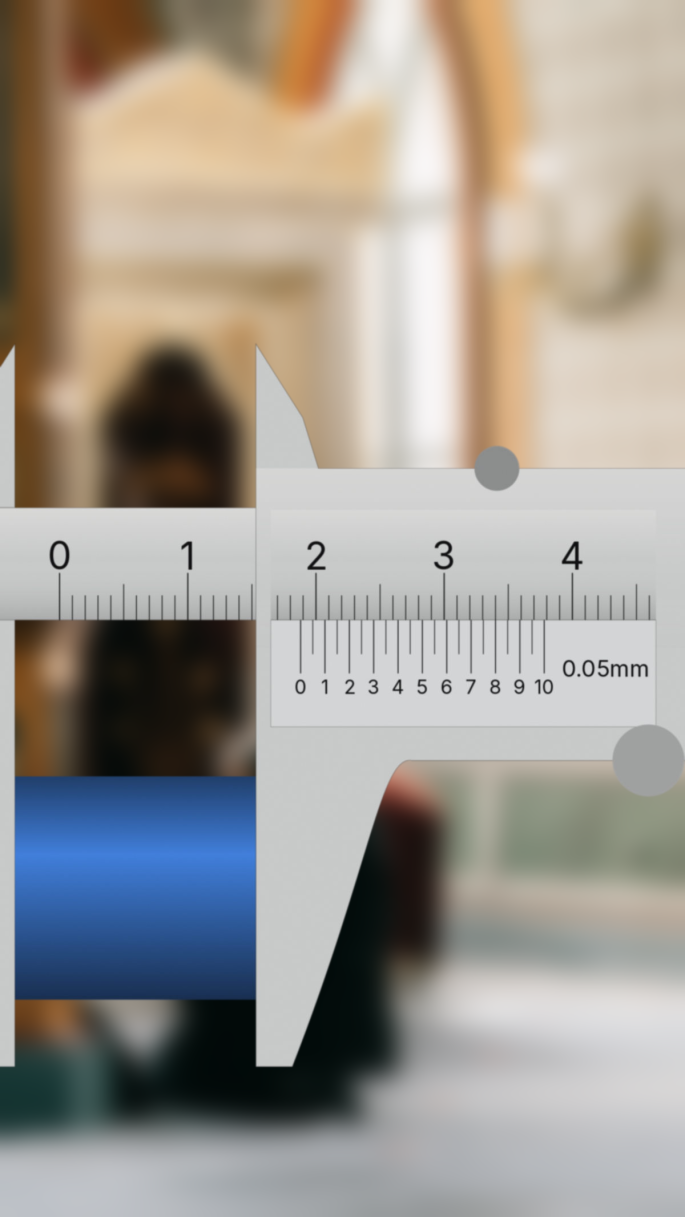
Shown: 18.8 mm
